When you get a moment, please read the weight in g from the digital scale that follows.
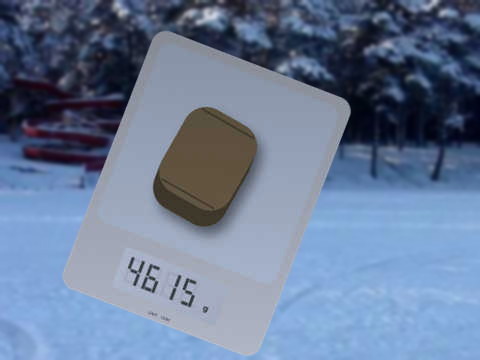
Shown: 4615 g
